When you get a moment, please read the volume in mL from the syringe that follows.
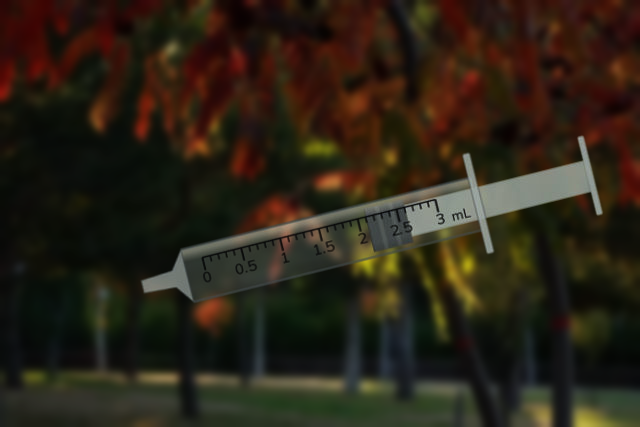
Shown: 2.1 mL
